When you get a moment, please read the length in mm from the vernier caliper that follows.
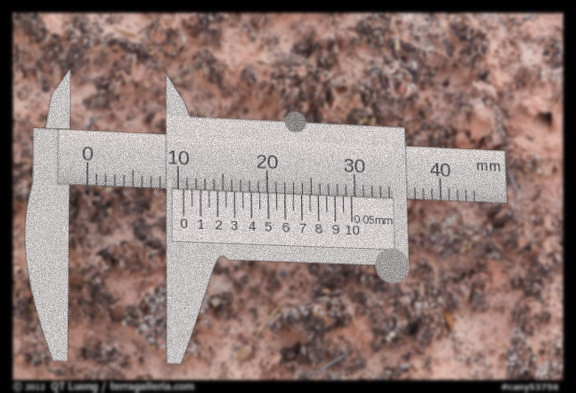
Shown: 10.6 mm
